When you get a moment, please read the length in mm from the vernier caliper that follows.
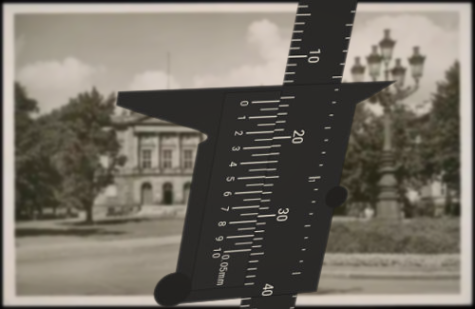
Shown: 15.4 mm
